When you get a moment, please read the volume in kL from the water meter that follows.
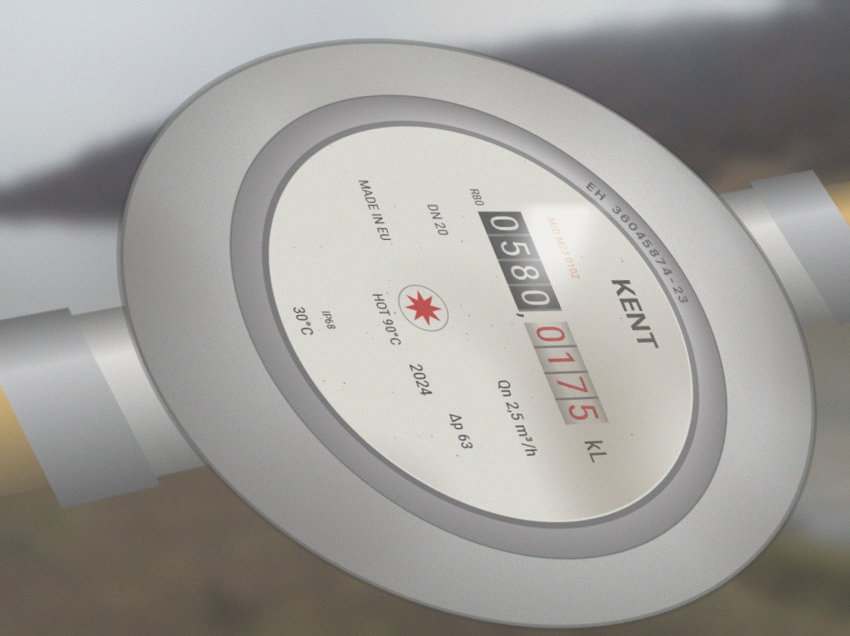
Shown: 580.0175 kL
